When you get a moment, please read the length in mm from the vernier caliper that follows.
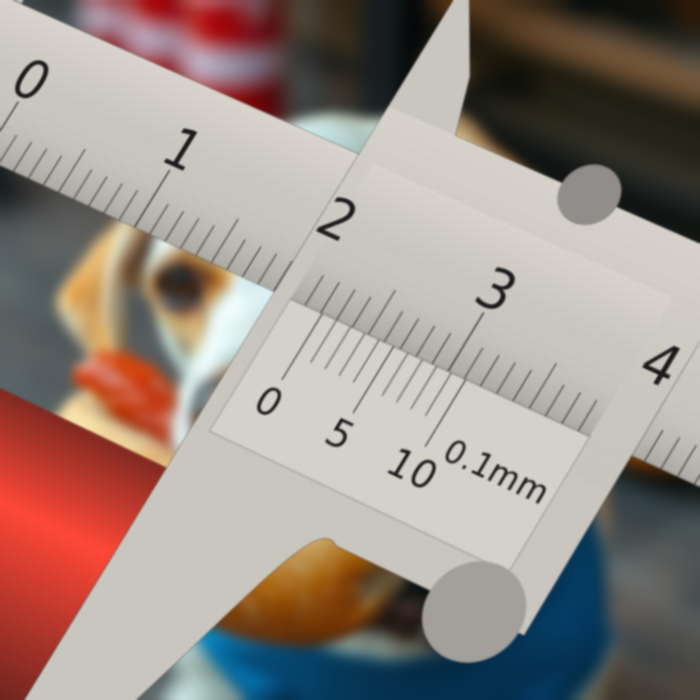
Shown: 22.1 mm
